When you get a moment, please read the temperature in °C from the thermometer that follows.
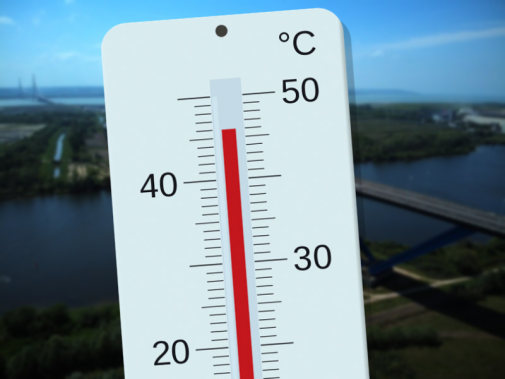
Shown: 46 °C
